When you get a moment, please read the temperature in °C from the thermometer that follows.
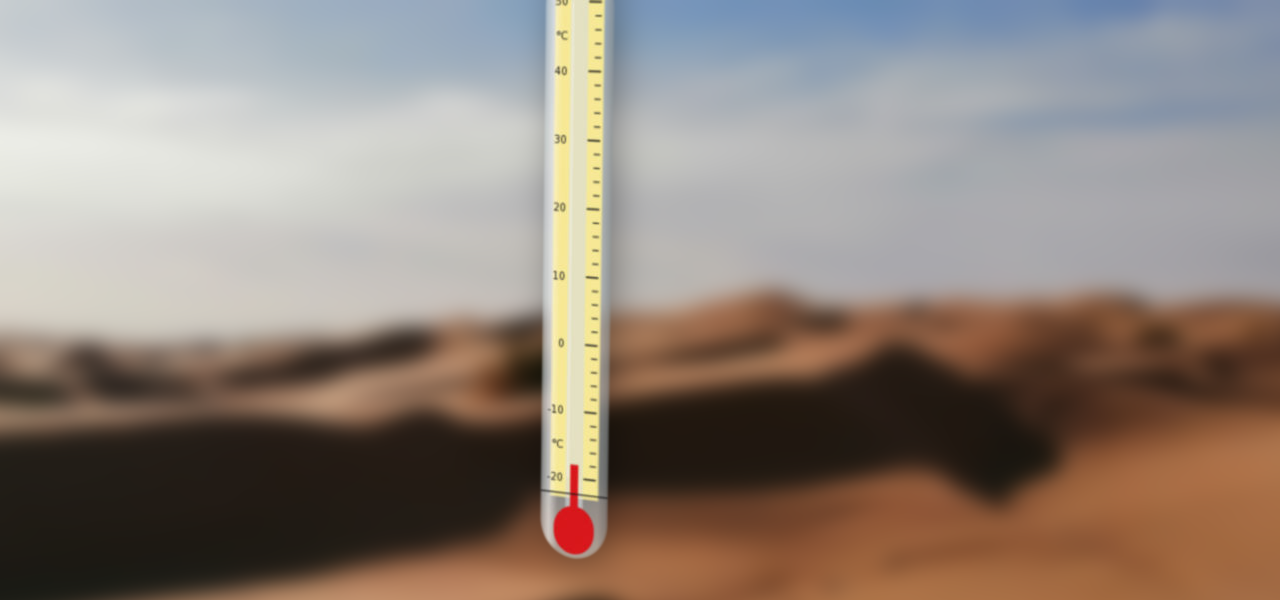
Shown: -18 °C
